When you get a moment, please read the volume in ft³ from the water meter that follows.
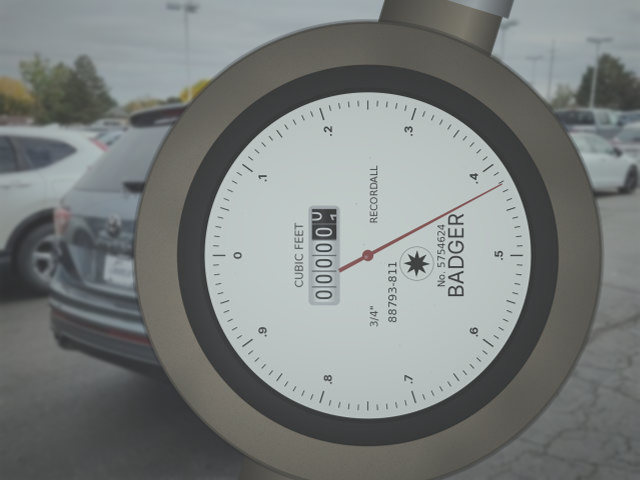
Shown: 0.42 ft³
